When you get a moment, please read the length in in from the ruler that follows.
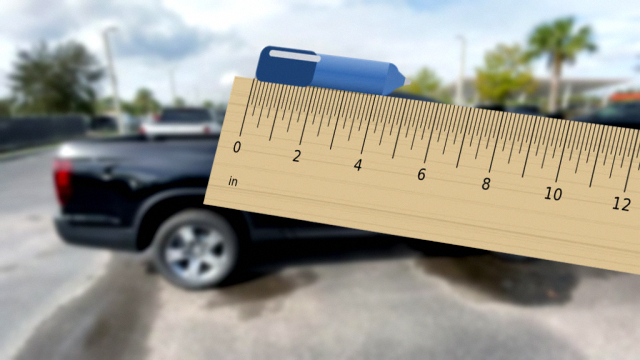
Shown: 5 in
